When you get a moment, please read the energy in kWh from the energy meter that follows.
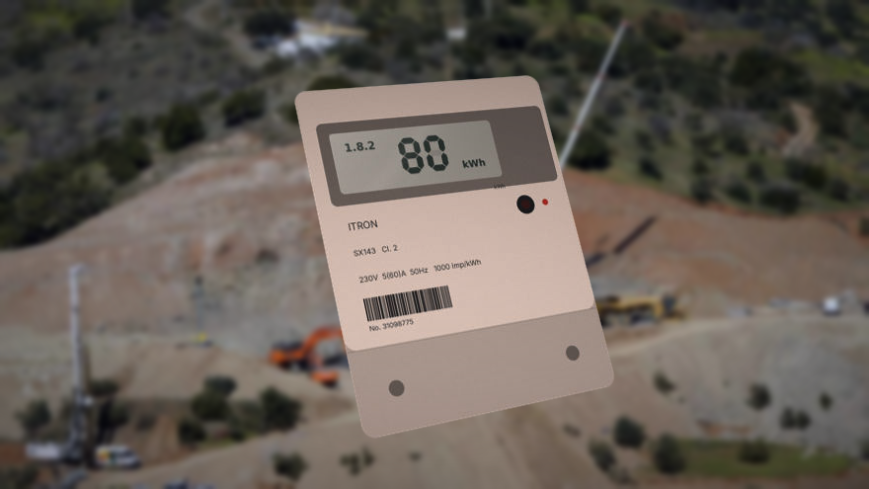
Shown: 80 kWh
